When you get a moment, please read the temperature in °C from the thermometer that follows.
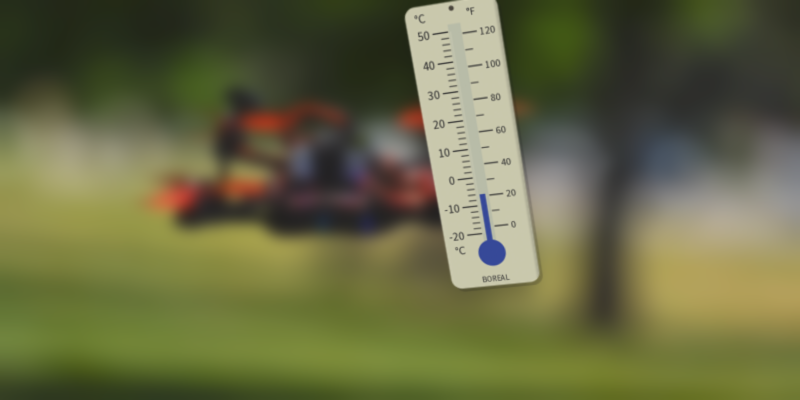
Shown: -6 °C
